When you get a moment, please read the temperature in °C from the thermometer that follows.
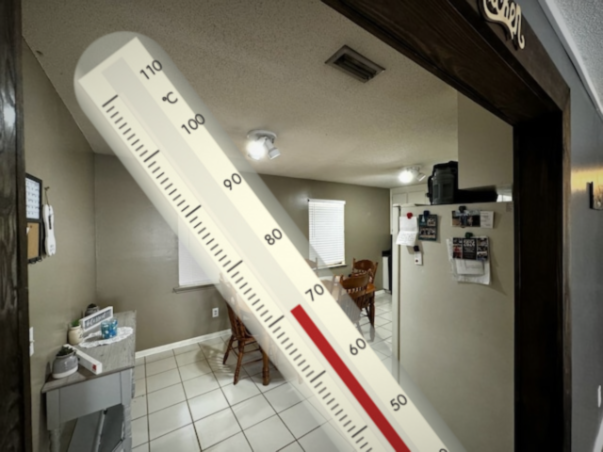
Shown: 70 °C
